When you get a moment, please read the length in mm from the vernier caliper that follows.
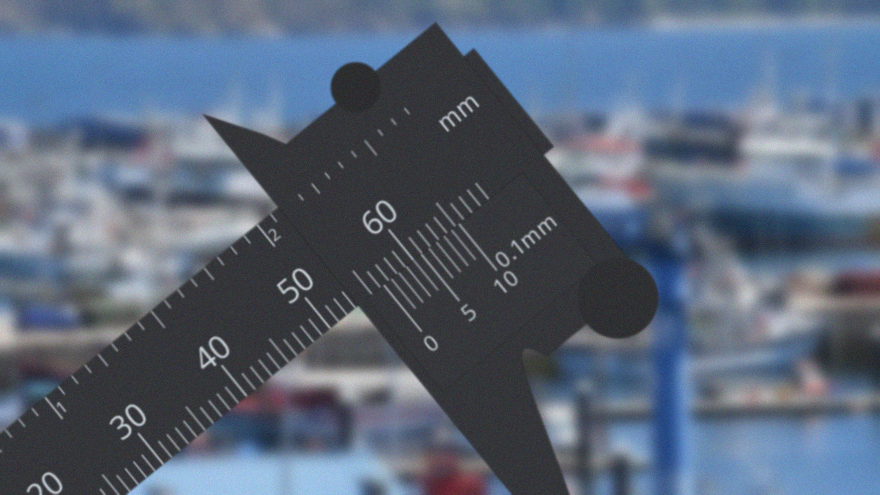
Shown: 56.4 mm
